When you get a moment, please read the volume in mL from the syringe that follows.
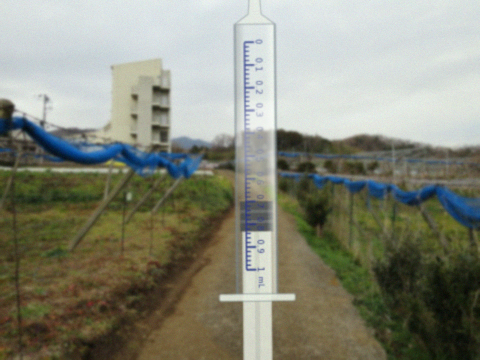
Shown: 0.7 mL
